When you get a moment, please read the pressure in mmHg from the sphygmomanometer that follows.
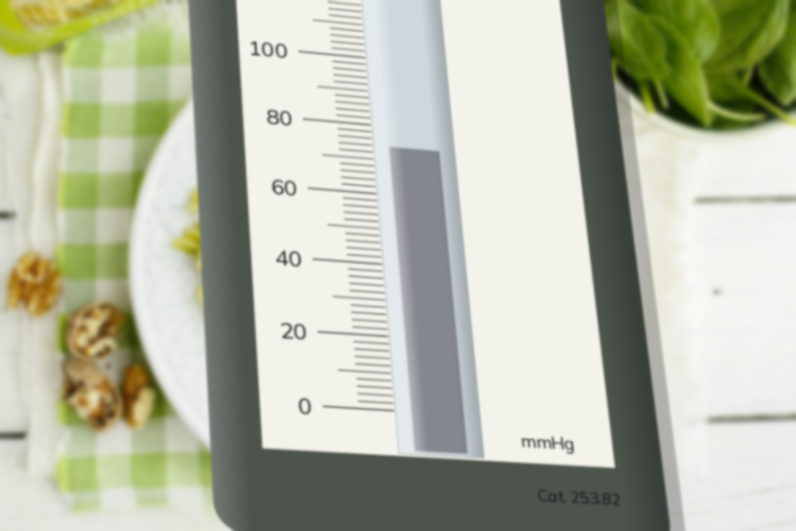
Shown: 74 mmHg
